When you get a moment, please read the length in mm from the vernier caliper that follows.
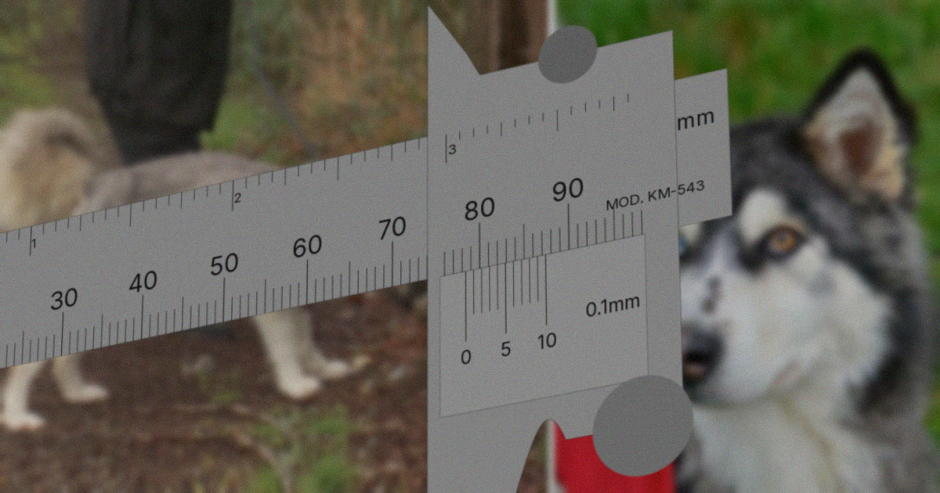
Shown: 78.4 mm
